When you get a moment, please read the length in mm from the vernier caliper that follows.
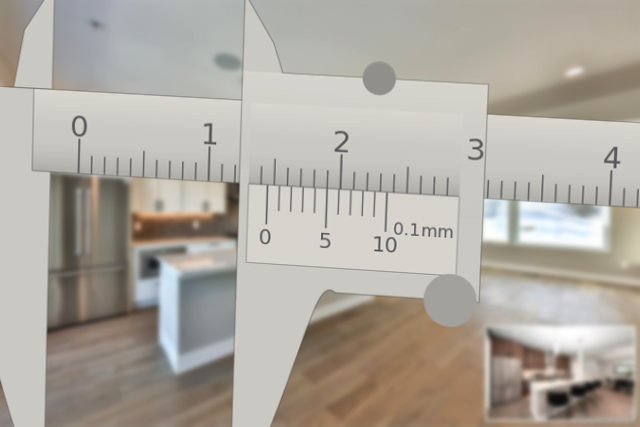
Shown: 14.5 mm
